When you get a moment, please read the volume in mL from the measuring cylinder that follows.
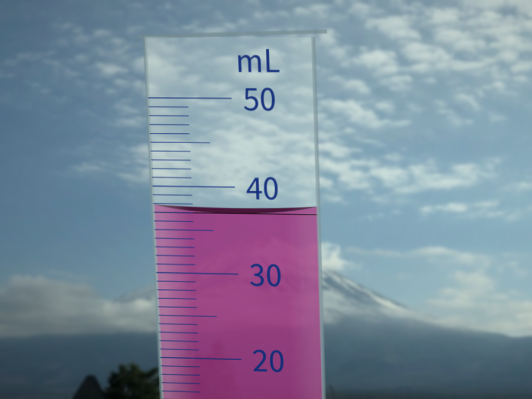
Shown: 37 mL
